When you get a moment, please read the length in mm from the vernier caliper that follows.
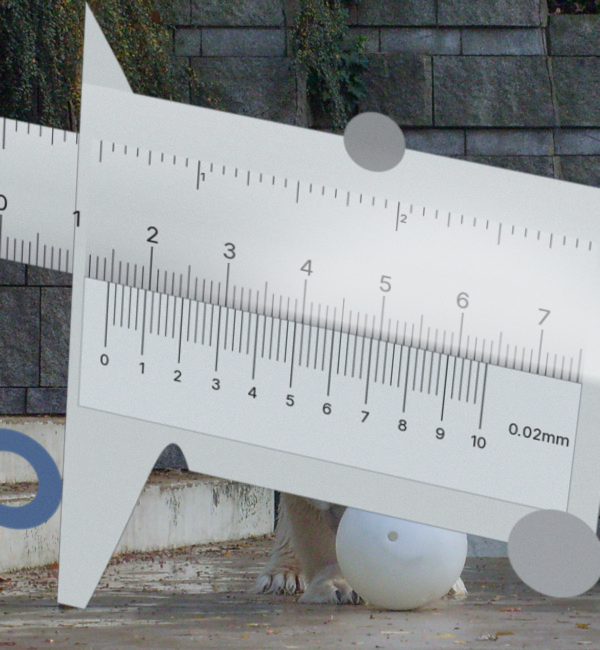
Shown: 14.6 mm
